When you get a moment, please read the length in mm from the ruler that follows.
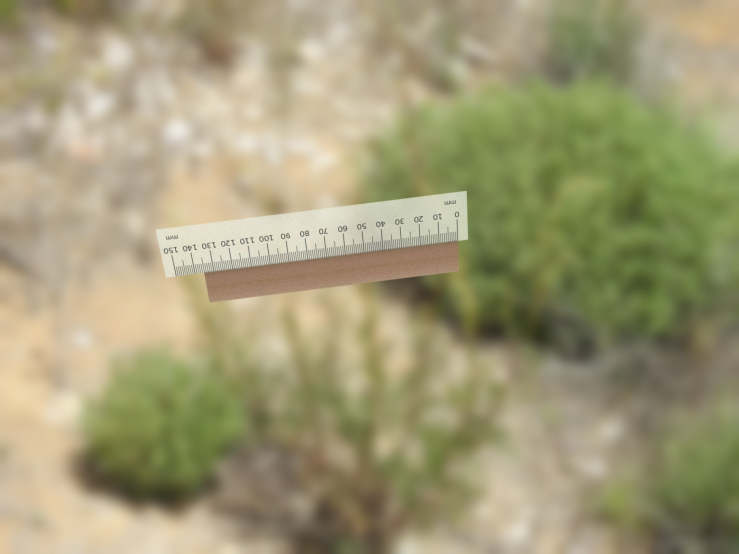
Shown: 135 mm
